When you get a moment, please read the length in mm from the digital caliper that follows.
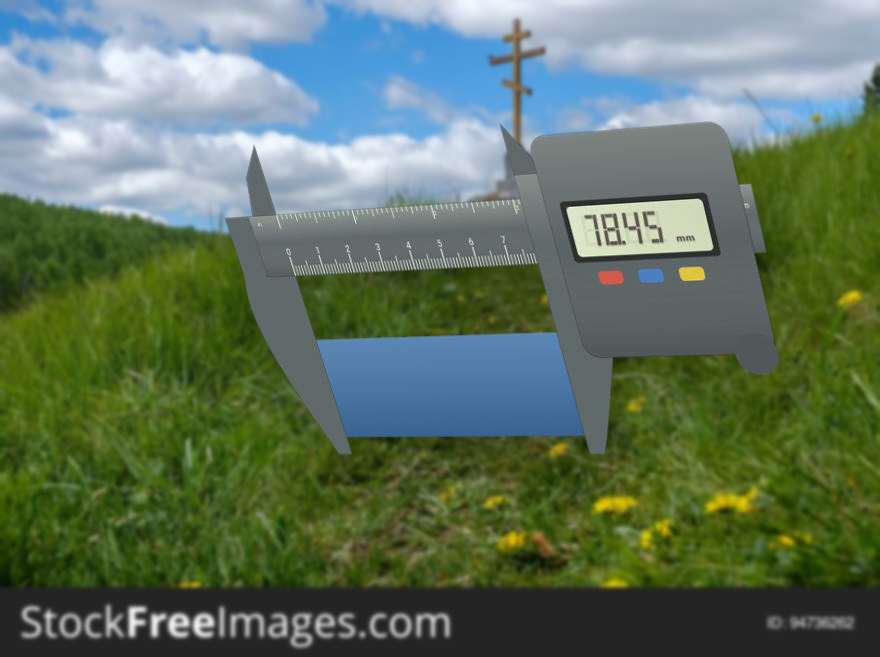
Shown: 78.45 mm
